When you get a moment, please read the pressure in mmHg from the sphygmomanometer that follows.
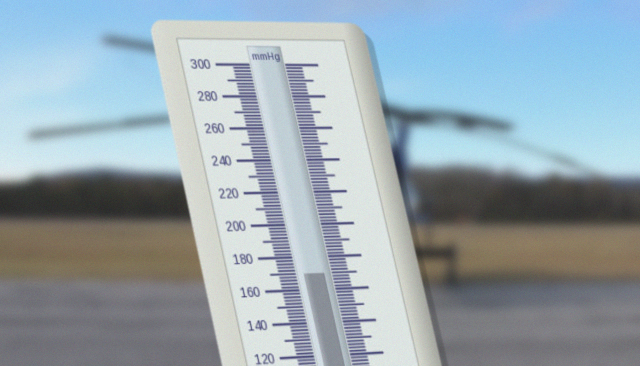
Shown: 170 mmHg
